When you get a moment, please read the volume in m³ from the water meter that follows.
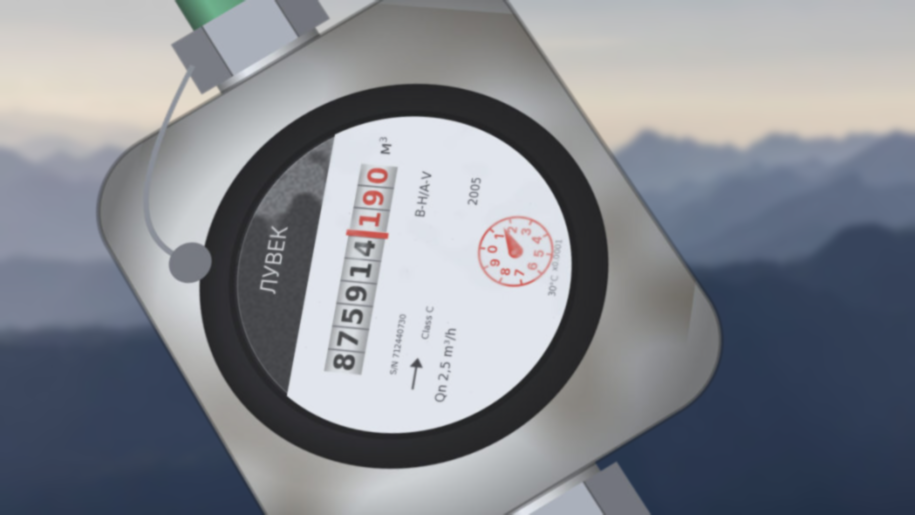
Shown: 875914.1901 m³
